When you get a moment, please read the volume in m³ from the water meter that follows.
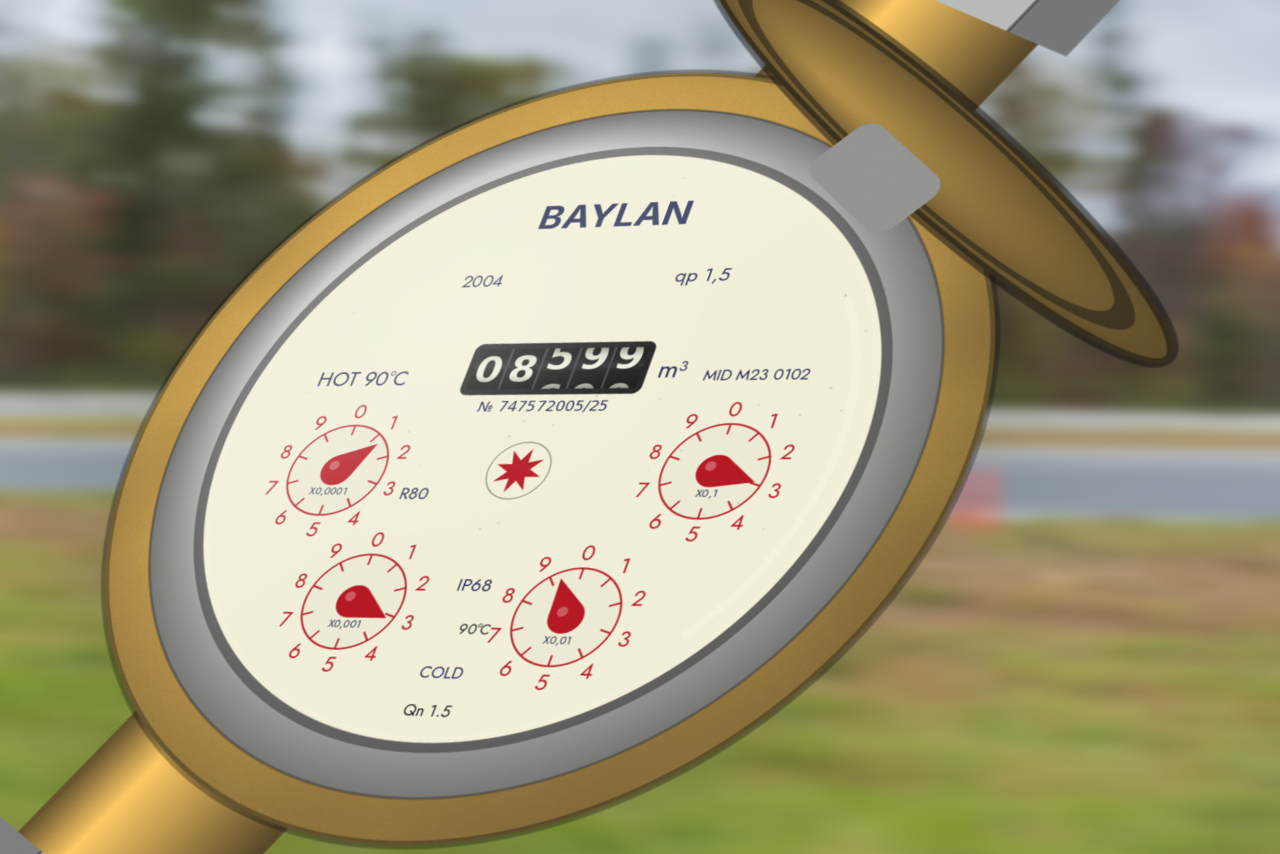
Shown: 8599.2931 m³
